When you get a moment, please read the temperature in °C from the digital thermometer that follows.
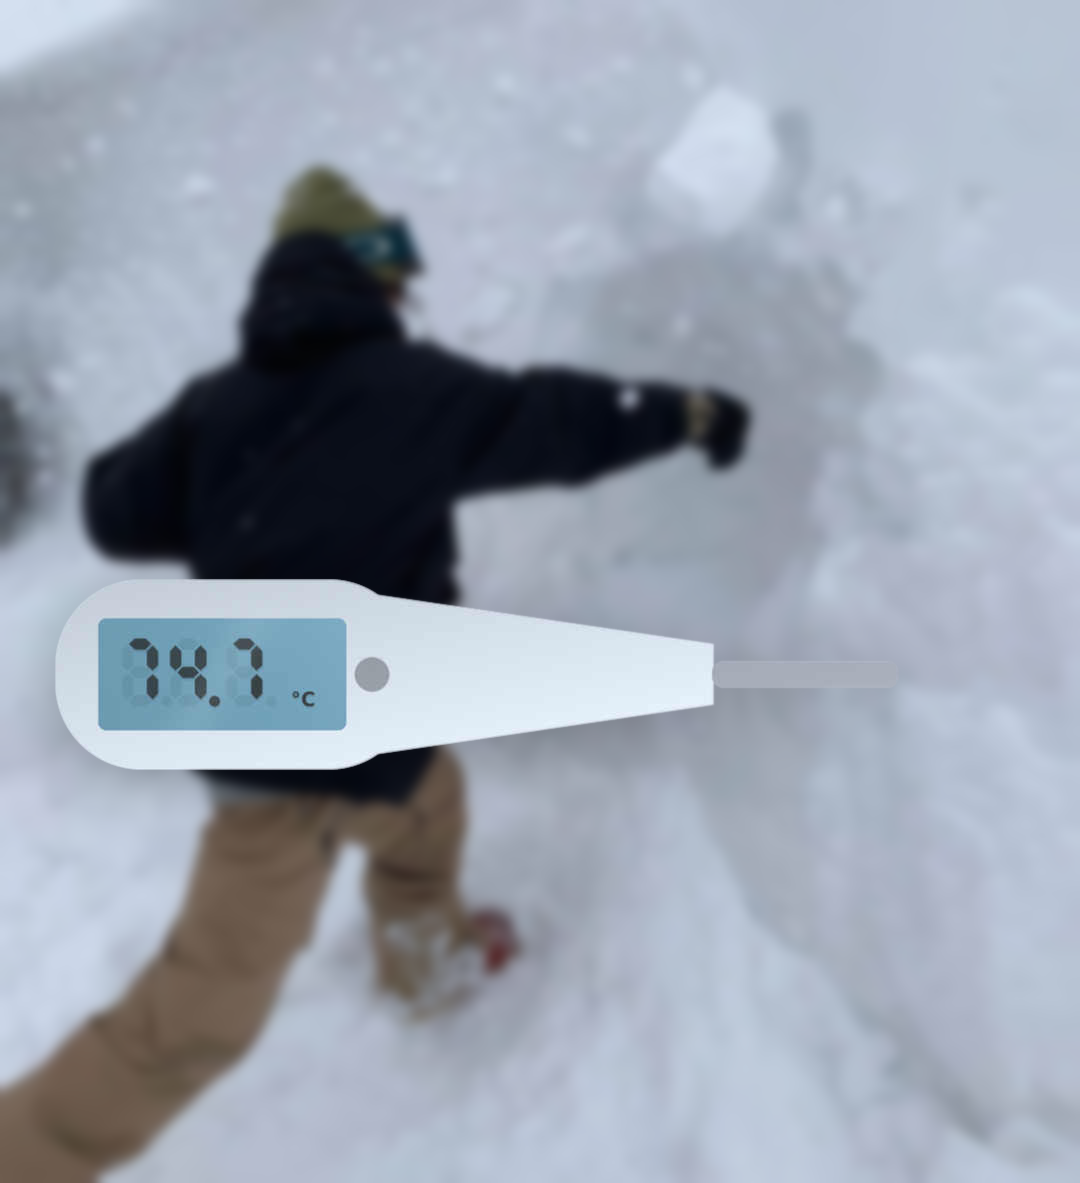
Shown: 74.7 °C
